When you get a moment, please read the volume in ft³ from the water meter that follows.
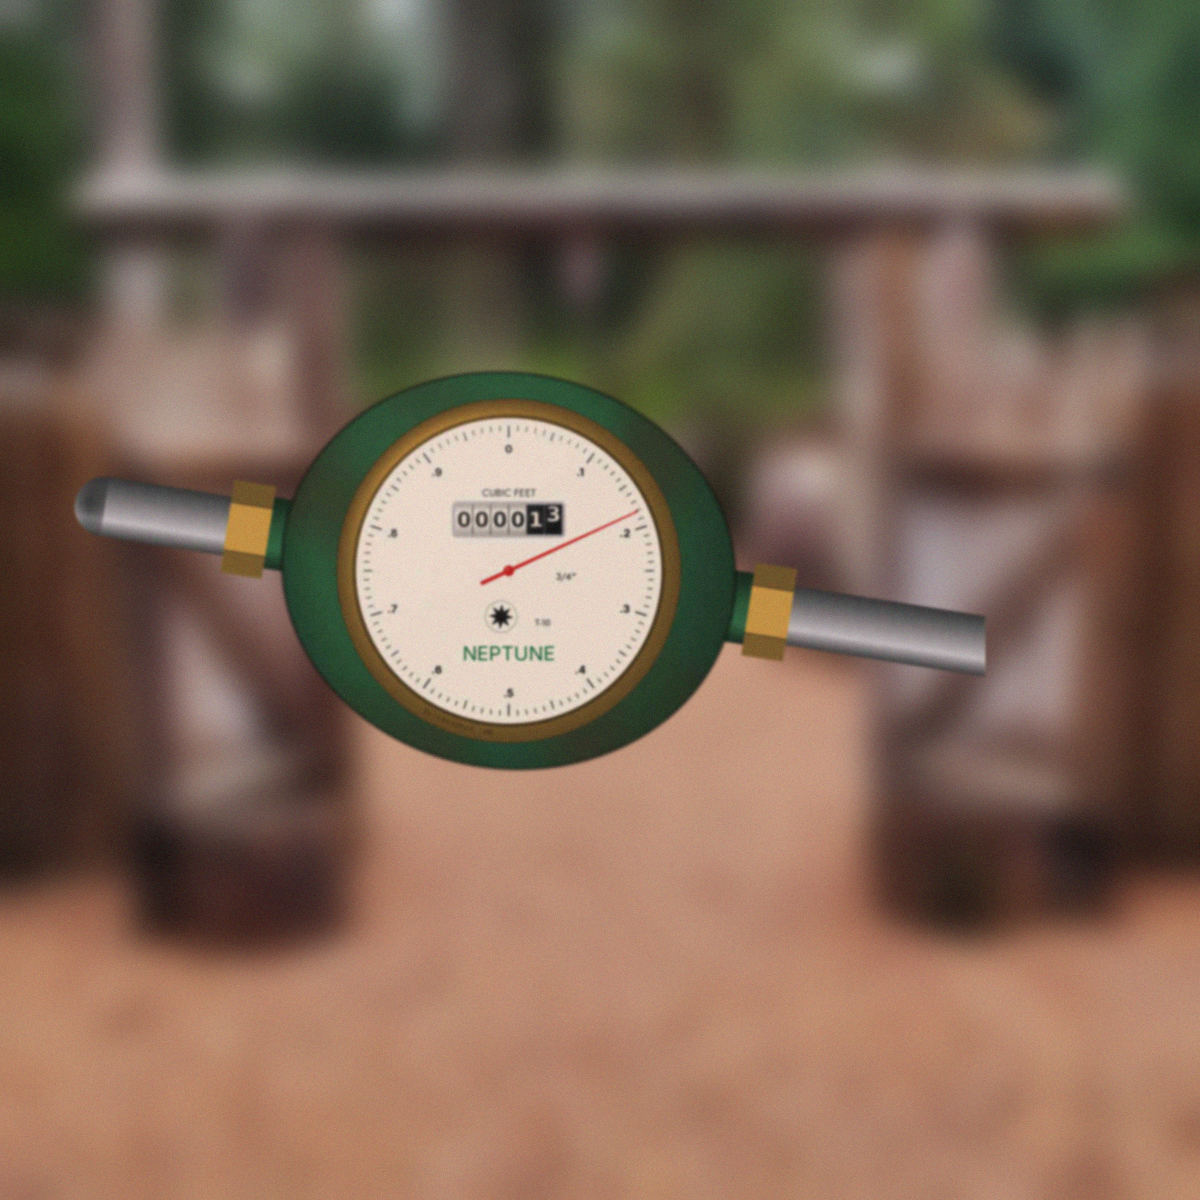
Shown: 13.18 ft³
